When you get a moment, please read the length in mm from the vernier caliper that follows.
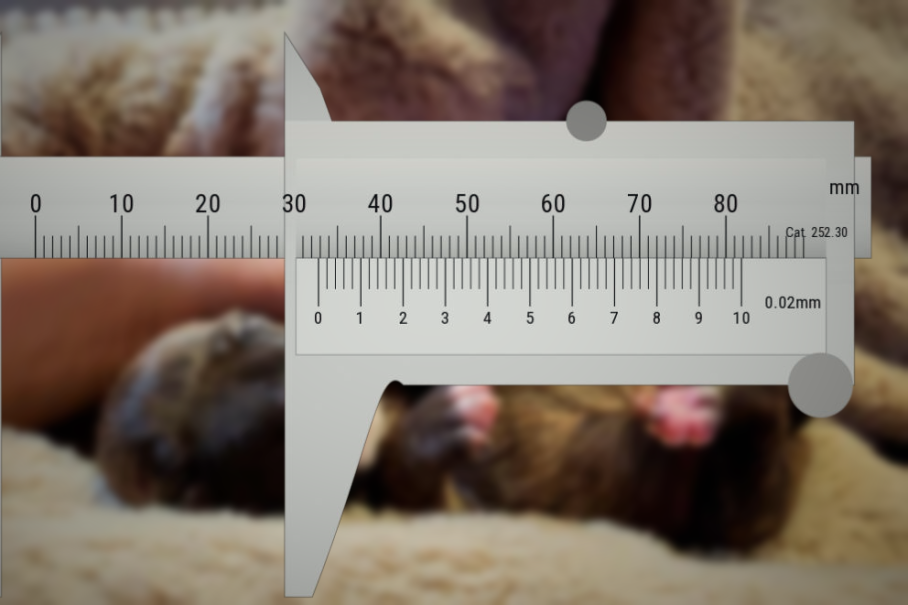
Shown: 32.8 mm
